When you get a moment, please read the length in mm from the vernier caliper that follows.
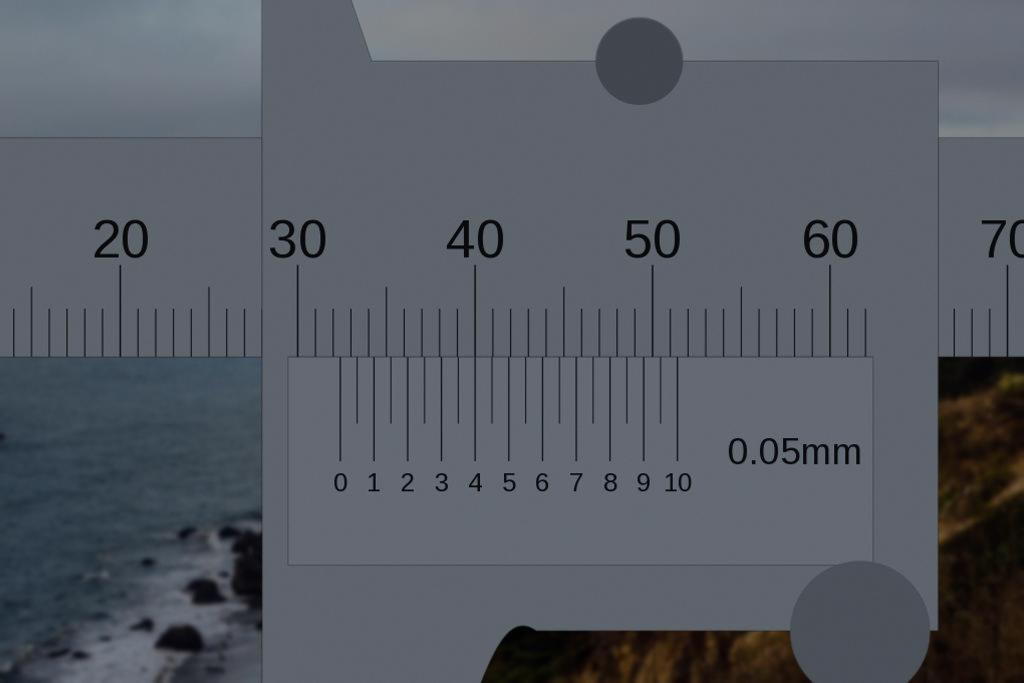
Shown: 32.4 mm
